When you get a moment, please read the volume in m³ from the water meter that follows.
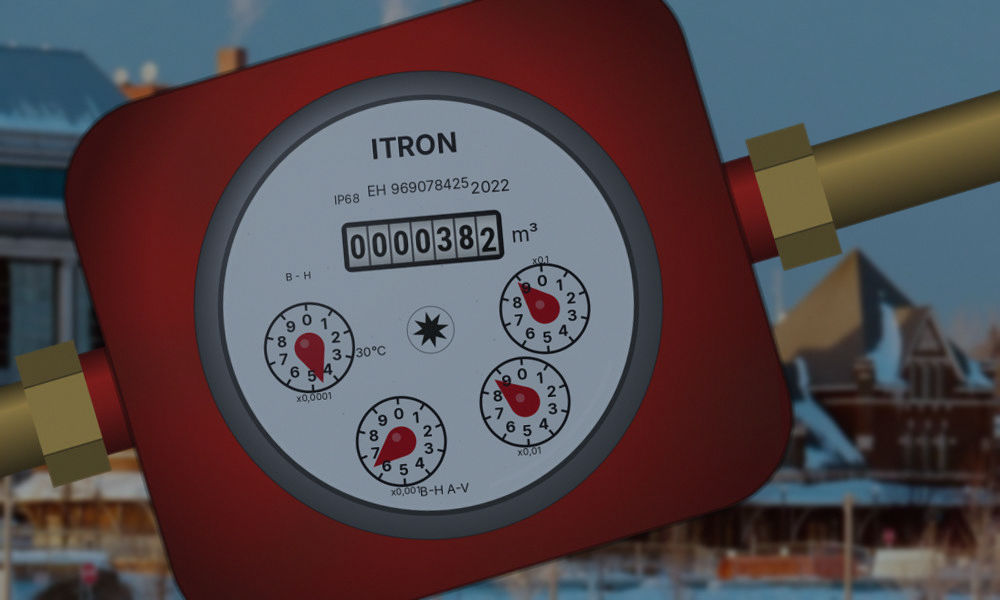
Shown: 381.8864 m³
